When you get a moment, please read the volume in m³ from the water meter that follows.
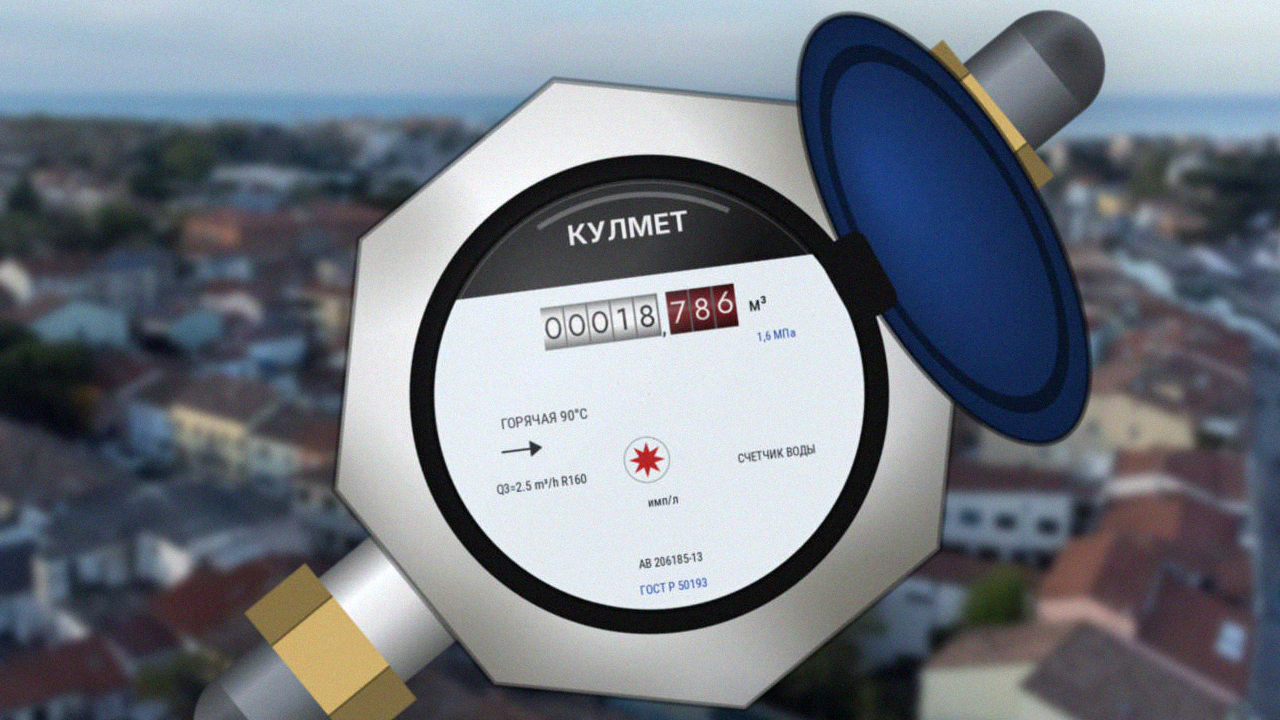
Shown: 18.786 m³
